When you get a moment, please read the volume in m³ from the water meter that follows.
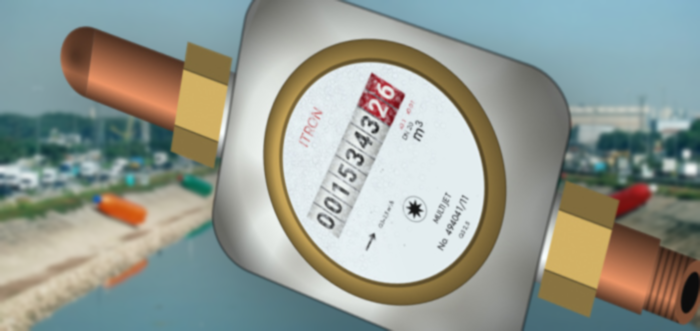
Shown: 15343.26 m³
